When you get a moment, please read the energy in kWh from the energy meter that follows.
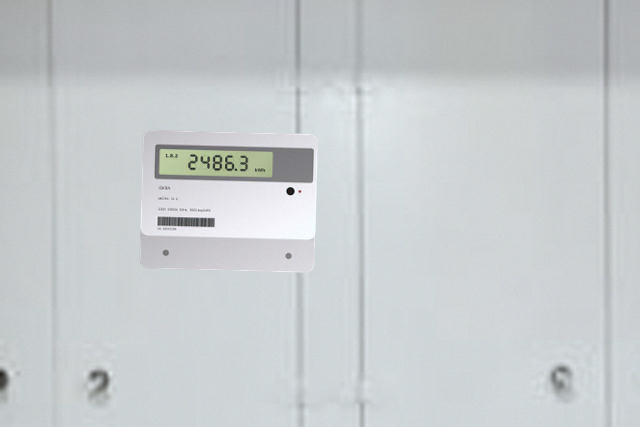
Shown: 2486.3 kWh
